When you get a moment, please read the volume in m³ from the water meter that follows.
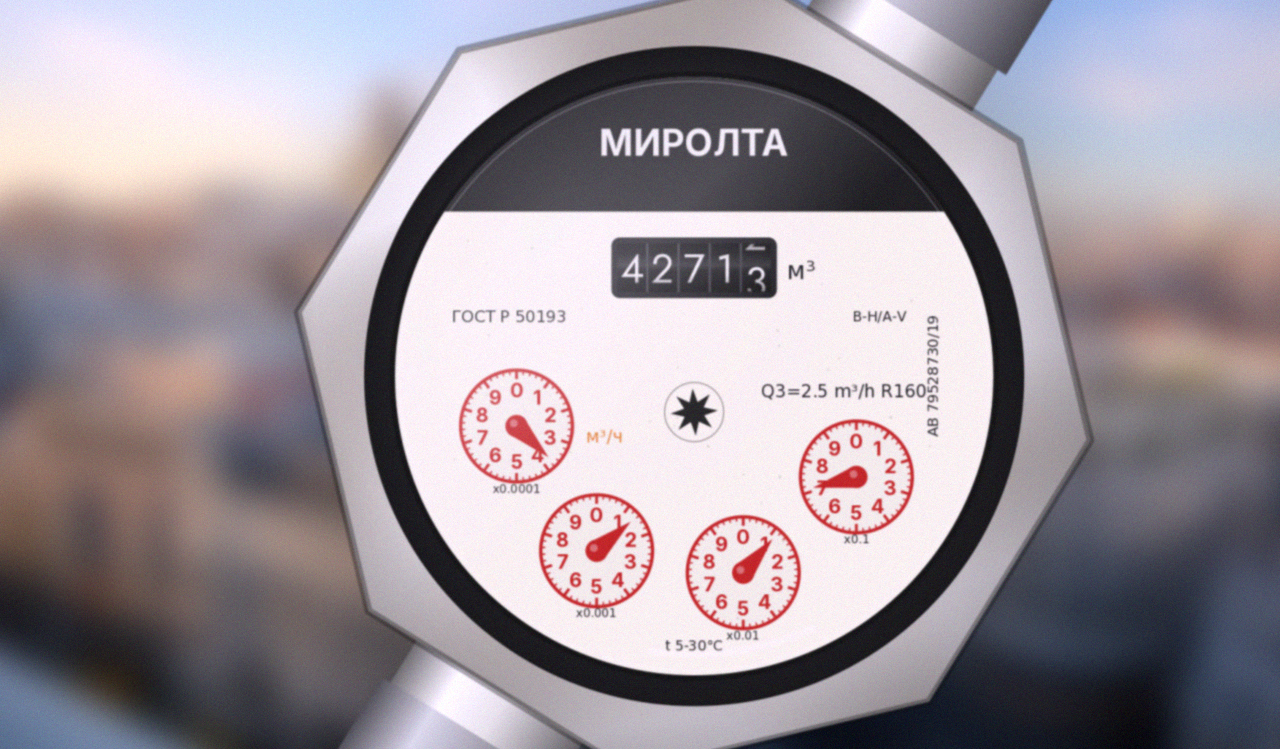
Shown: 42712.7113 m³
